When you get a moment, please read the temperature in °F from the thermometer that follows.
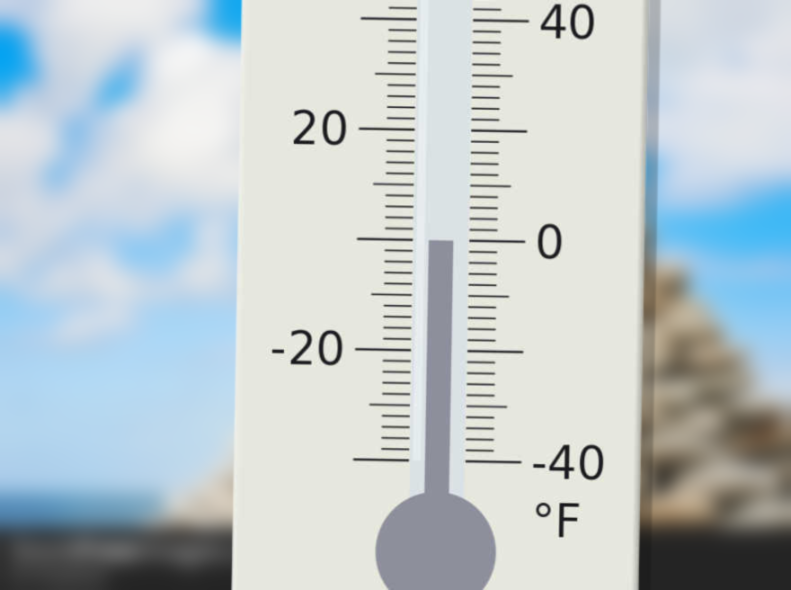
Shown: 0 °F
